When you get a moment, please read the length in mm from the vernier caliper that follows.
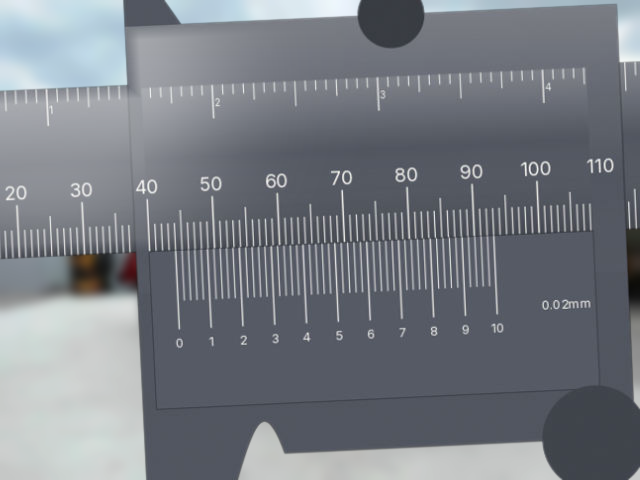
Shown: 44.0 mm
